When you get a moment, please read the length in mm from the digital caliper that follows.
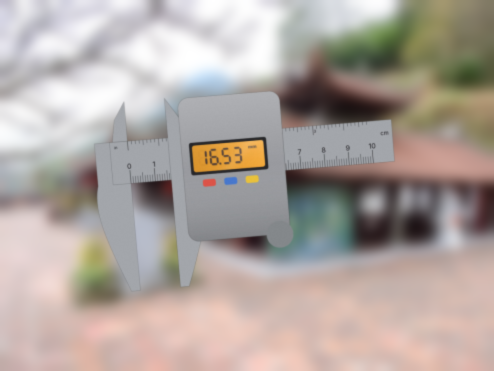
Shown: 16.53 mm
